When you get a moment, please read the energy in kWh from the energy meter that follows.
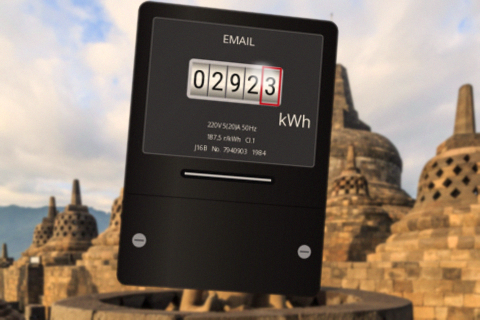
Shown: 292.3 kWh
